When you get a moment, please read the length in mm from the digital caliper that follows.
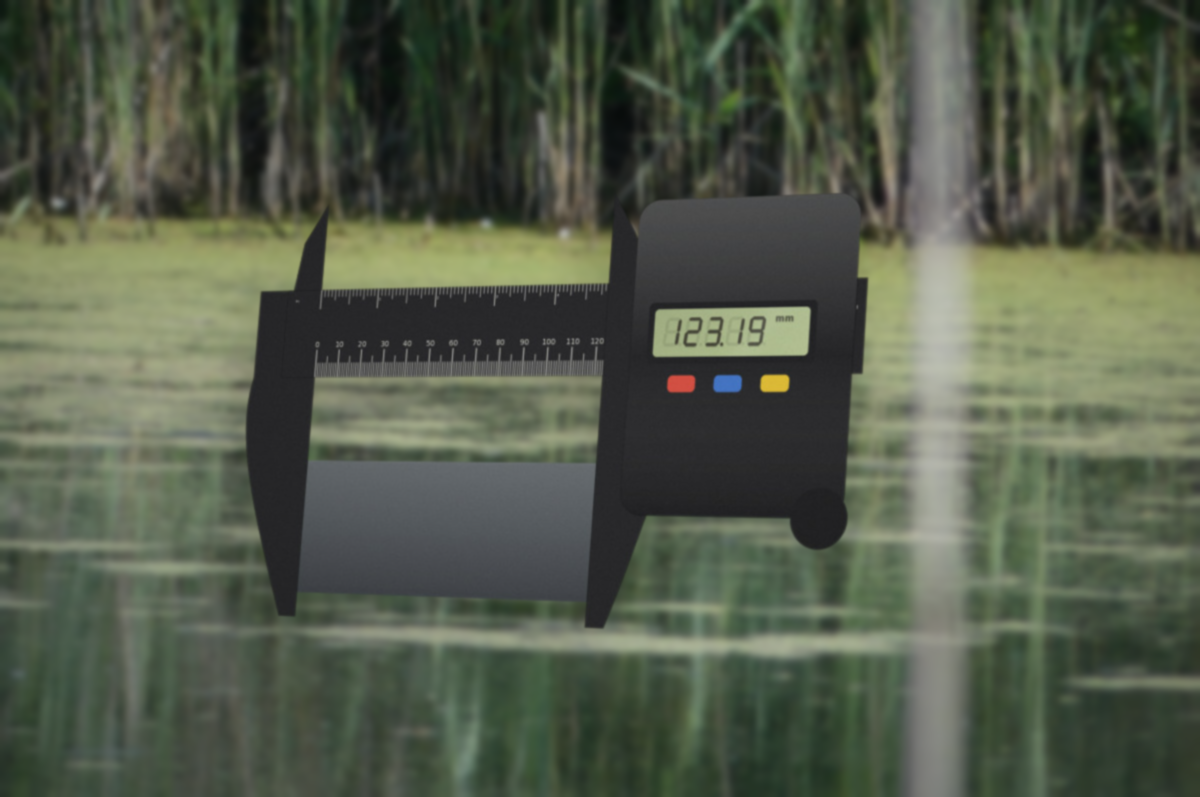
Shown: 123.19 mm
